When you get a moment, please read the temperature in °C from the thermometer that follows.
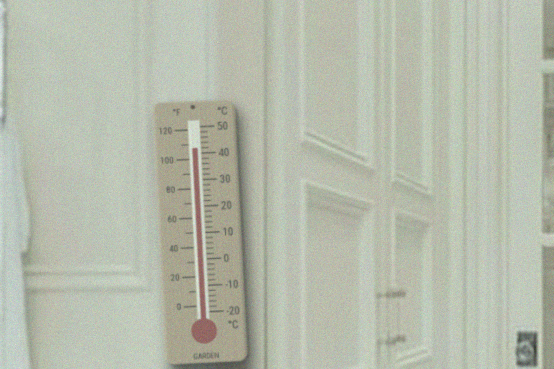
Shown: 42 °C
